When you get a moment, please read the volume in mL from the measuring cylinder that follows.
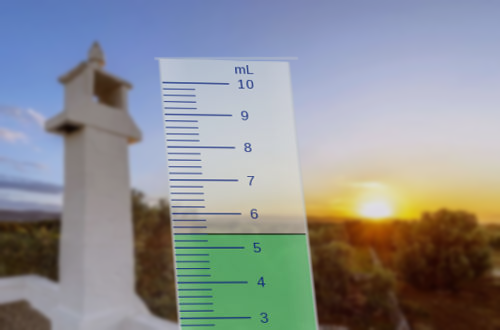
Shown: 5.4 mL
